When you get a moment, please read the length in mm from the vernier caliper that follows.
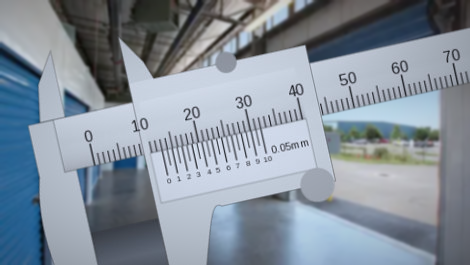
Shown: 13.0 mm
